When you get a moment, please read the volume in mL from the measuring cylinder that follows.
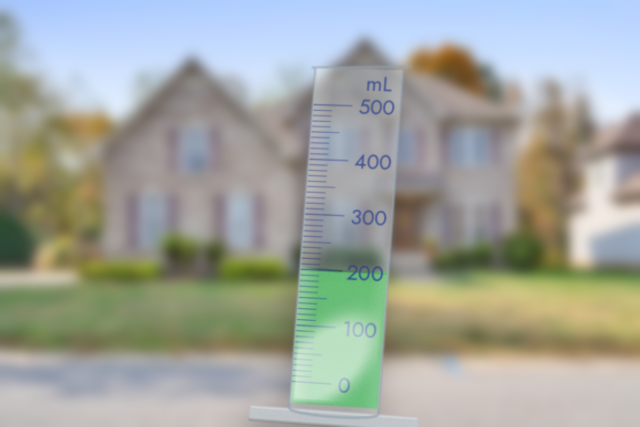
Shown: 200 mL
